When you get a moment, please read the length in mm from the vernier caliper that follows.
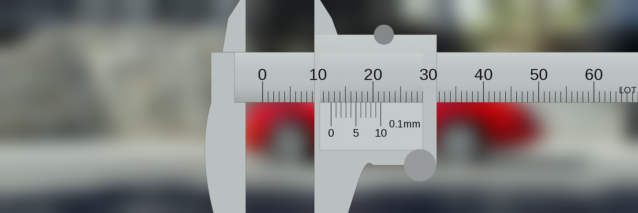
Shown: 12.4 mm
